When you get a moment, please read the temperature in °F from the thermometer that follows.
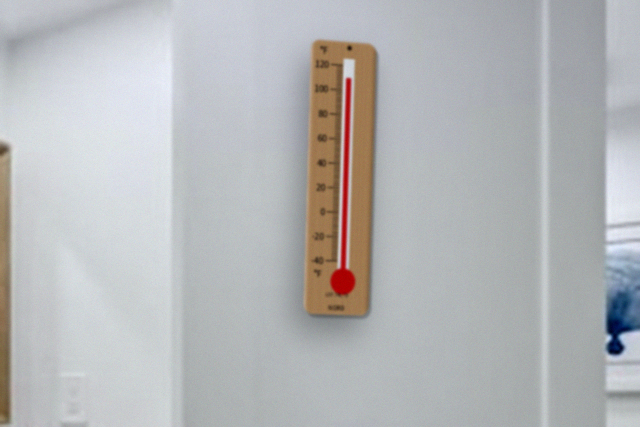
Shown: 110 °F
